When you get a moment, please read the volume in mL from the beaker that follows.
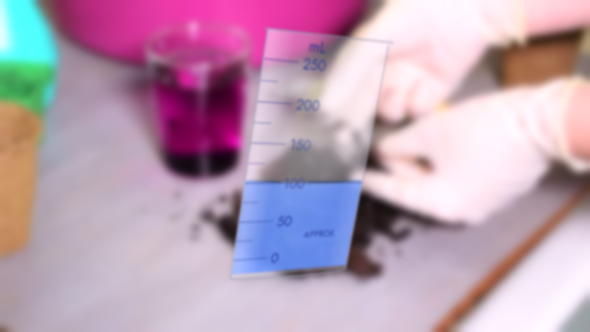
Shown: 100 mL
